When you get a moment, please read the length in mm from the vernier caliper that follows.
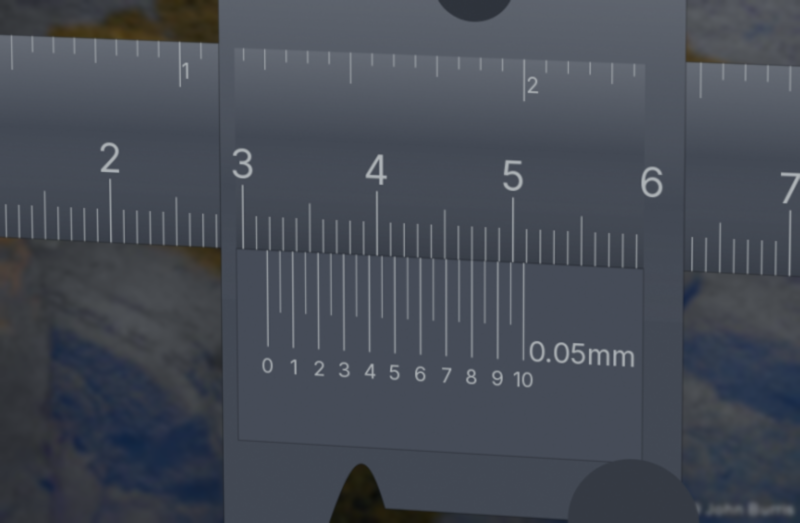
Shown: 31.8 mm
